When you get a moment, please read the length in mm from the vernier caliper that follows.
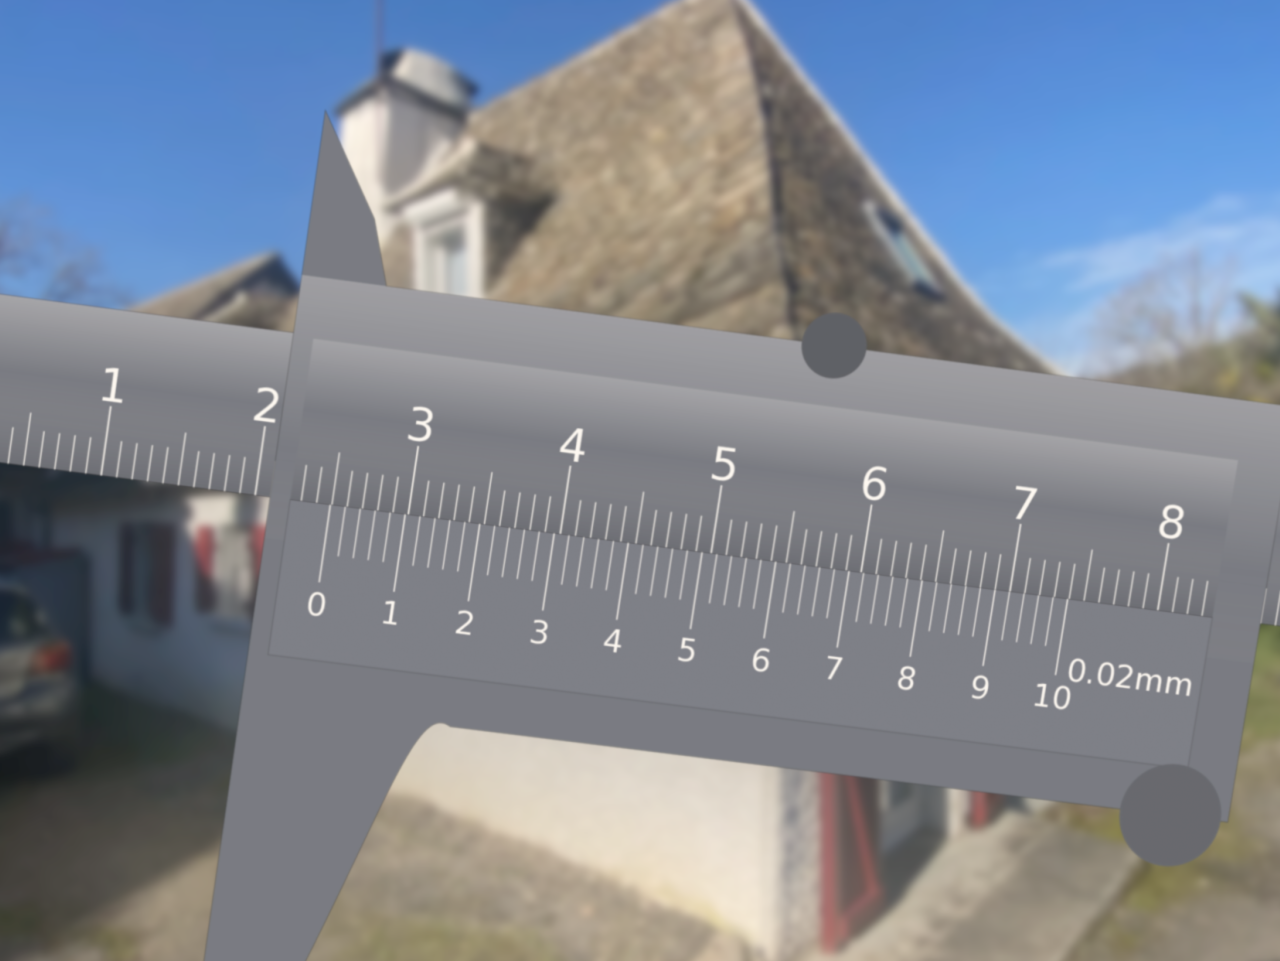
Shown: 24.9 mm
